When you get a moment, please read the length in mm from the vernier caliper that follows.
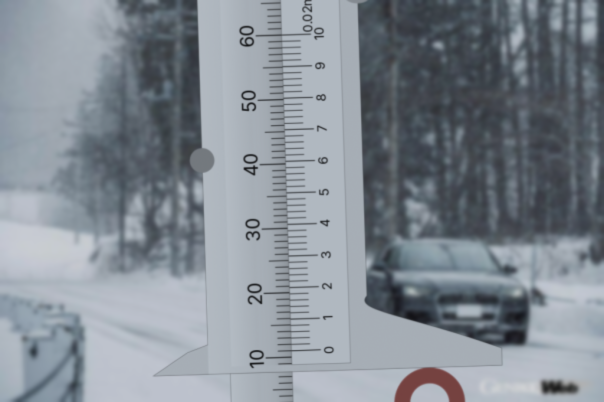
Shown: 11.0 mm
